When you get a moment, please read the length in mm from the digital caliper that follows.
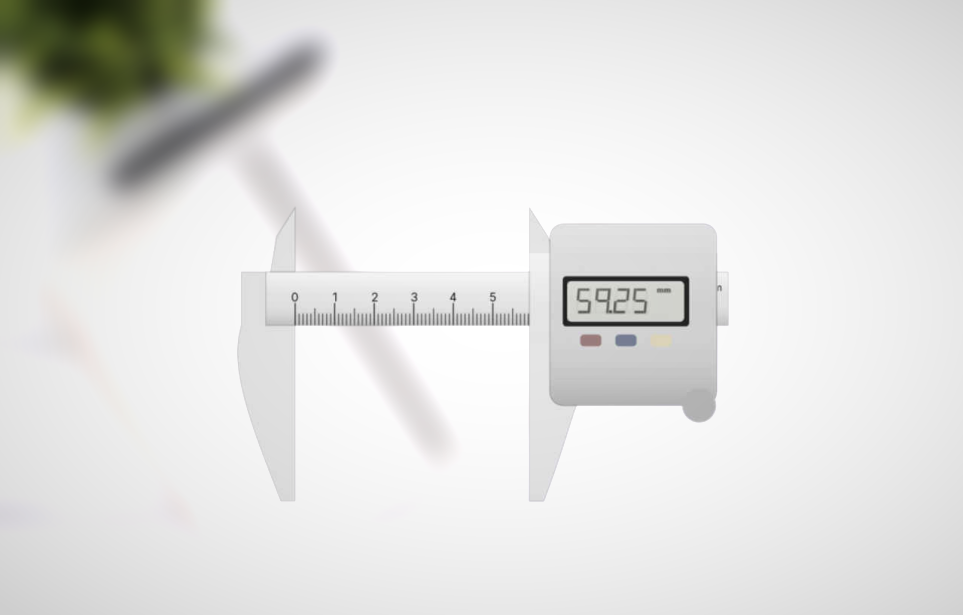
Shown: 59.25 mm
